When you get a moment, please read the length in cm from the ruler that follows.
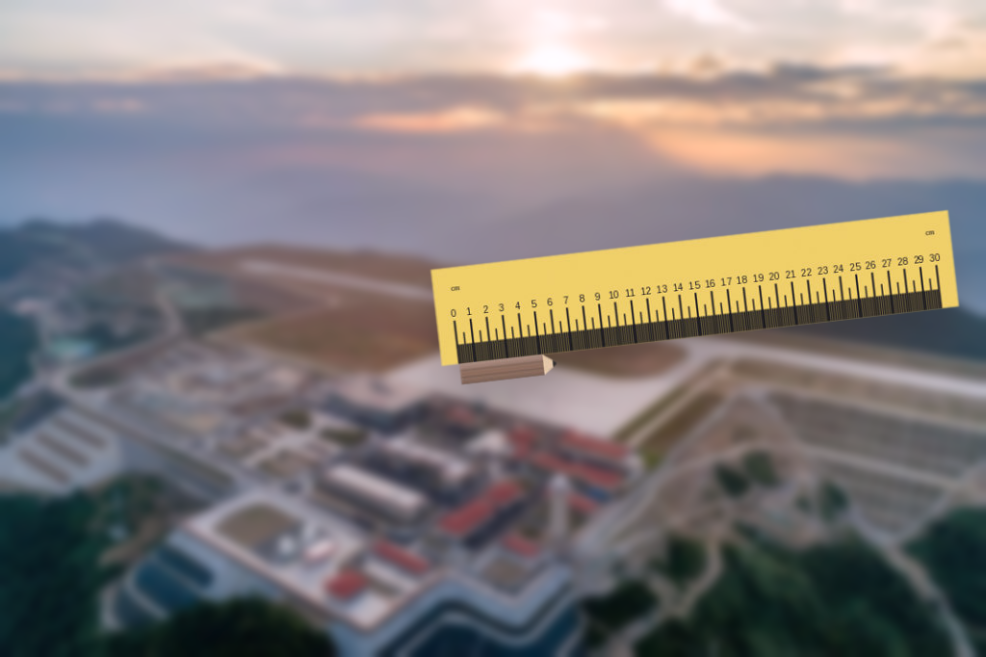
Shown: 6 cm
